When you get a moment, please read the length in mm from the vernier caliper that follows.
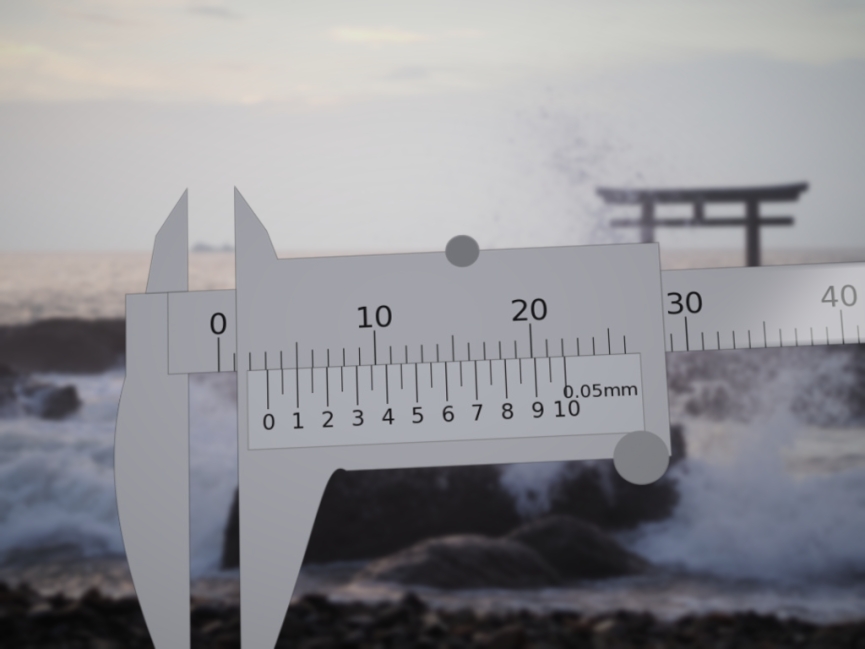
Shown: 3.1 mm
